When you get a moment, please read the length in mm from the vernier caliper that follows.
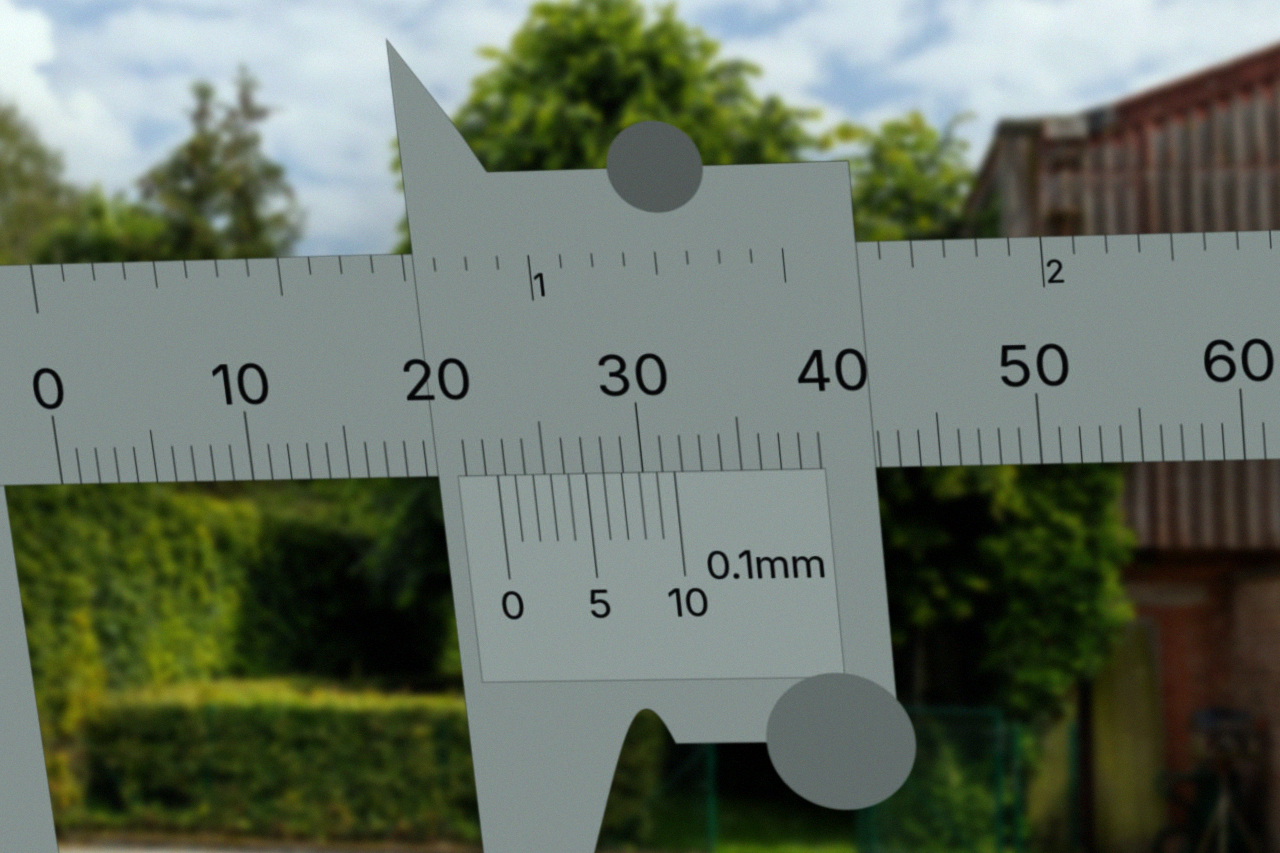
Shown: 22.6 mm
